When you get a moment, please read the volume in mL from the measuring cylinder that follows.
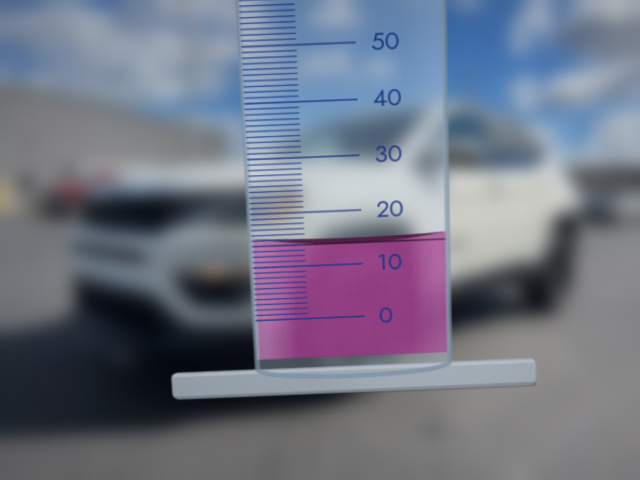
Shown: 14 mL
